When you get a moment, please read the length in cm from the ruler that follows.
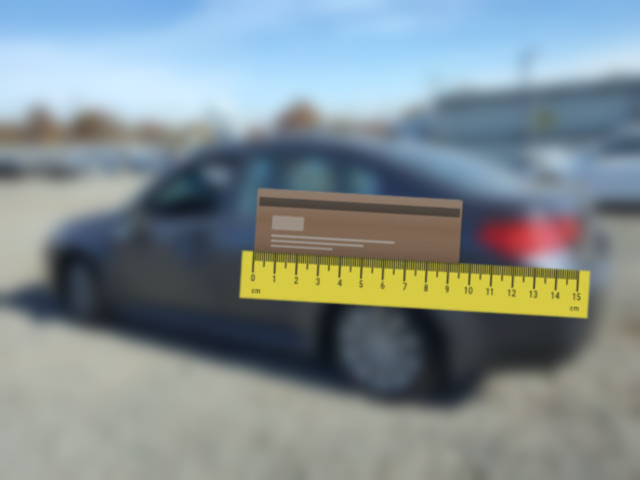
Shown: 9.5 cm
